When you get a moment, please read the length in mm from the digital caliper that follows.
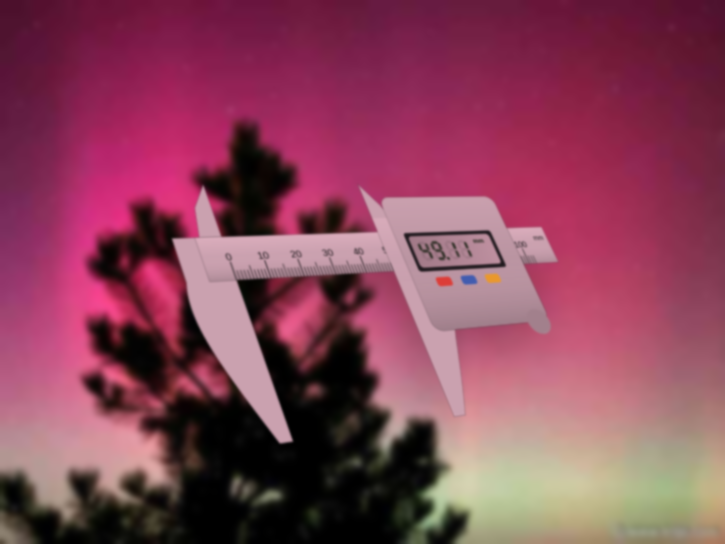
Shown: 49.11 mm
